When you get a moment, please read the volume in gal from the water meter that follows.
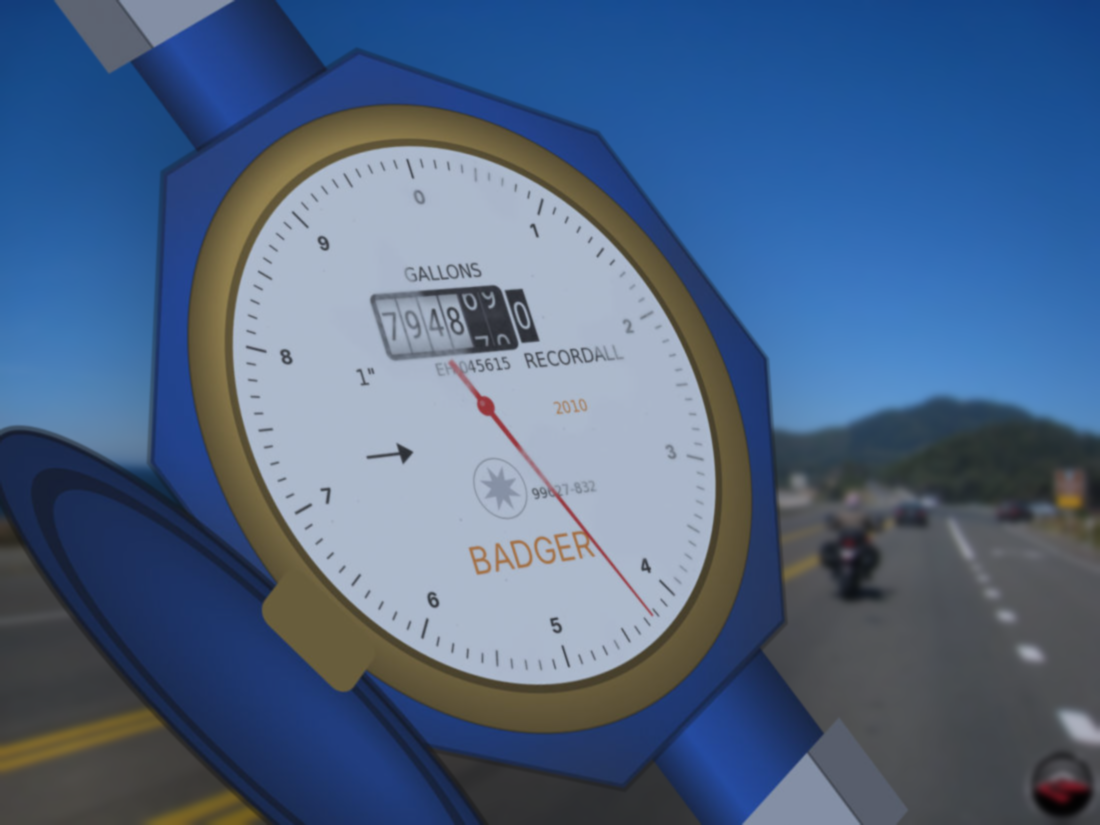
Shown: 7948694.2 gal
